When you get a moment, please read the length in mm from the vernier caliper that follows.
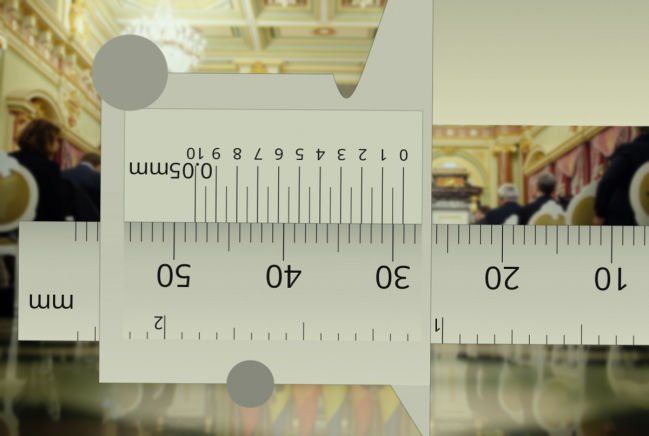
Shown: 29.1 mm
